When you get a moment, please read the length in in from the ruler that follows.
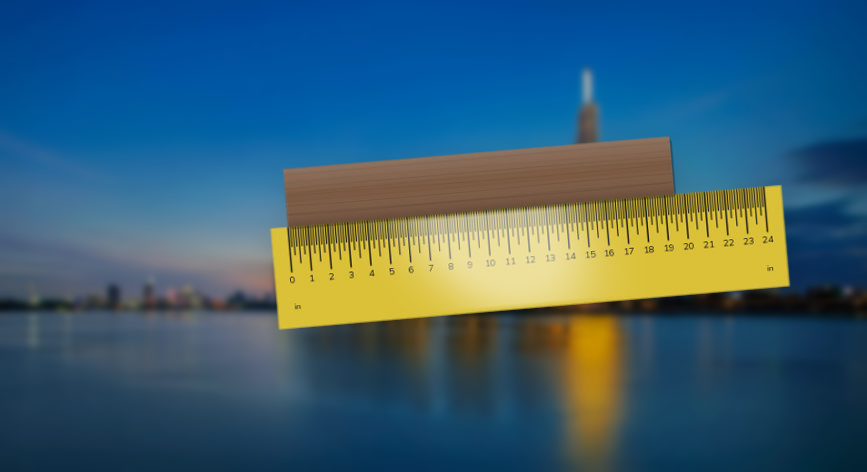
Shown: 19.5 in
